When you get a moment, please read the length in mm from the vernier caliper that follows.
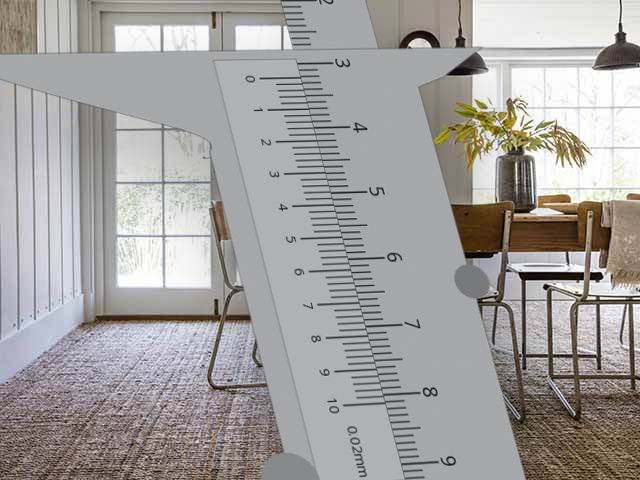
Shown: 32.2 mm
